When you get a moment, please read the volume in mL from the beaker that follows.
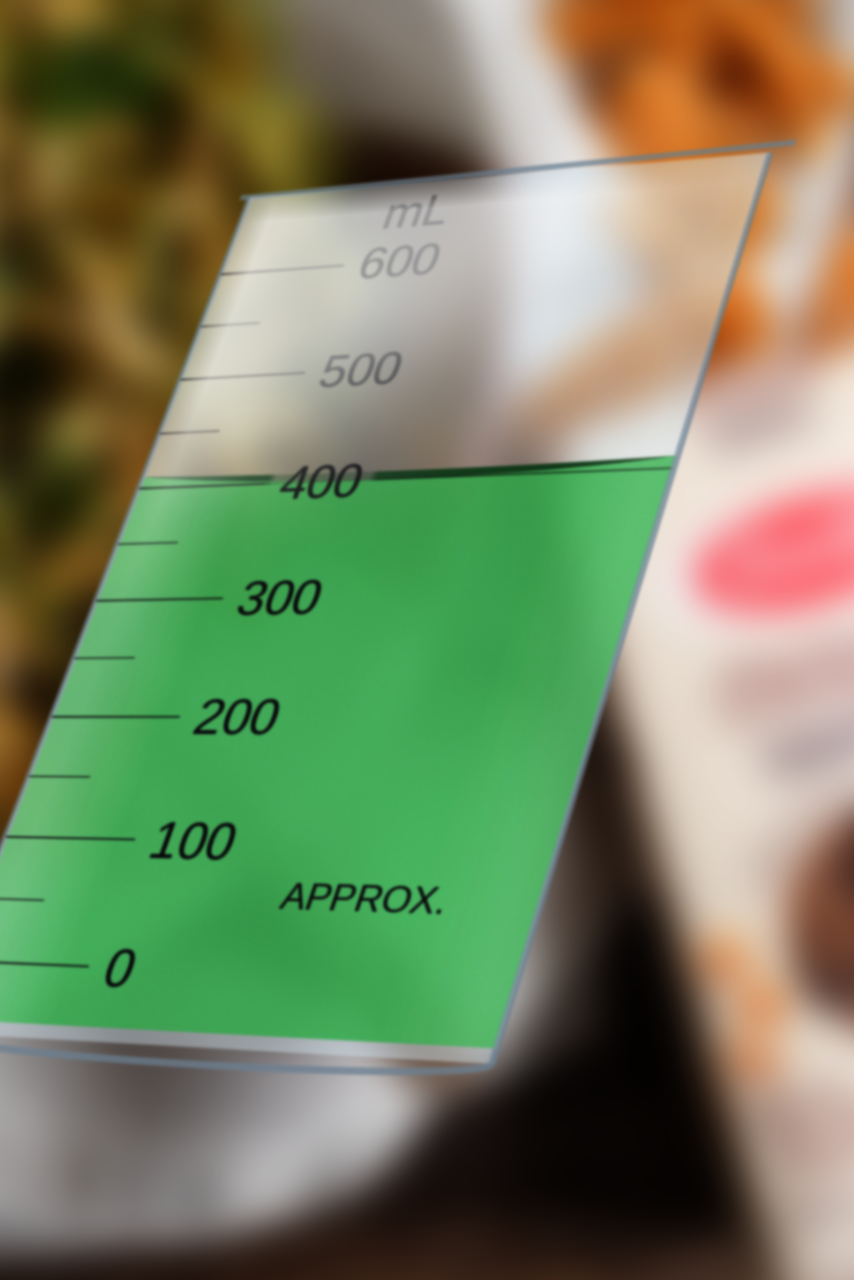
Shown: 400 mL
